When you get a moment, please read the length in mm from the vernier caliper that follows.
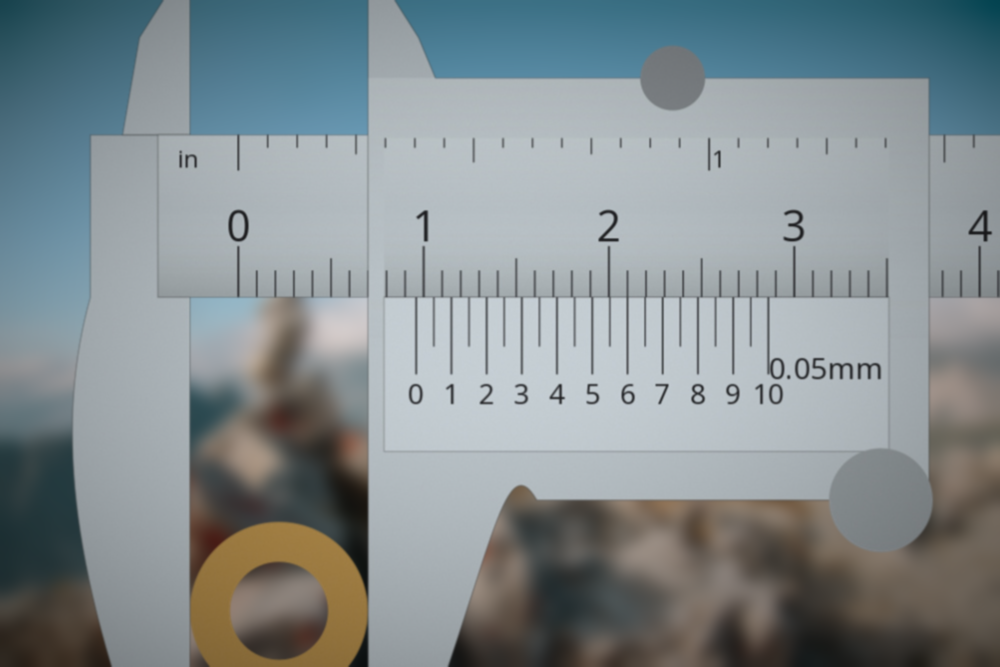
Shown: 9.6 mm
